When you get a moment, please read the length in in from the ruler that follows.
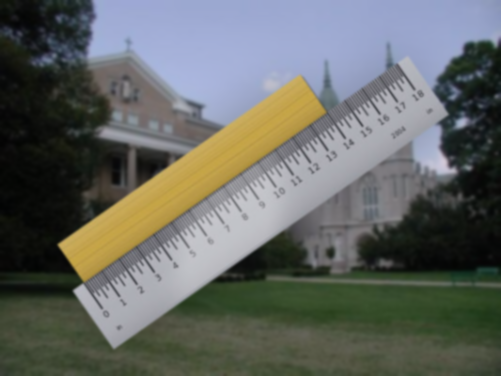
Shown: 14 in
